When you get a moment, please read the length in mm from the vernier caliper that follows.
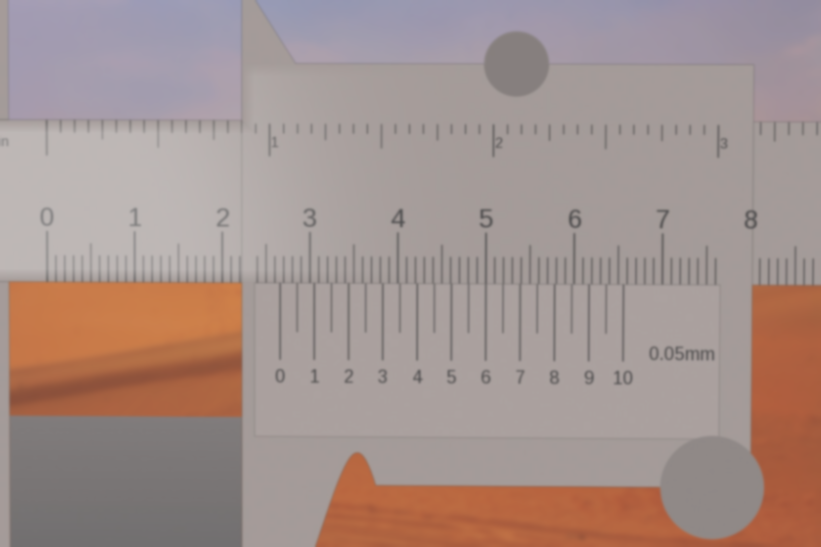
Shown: 26.6 mm
